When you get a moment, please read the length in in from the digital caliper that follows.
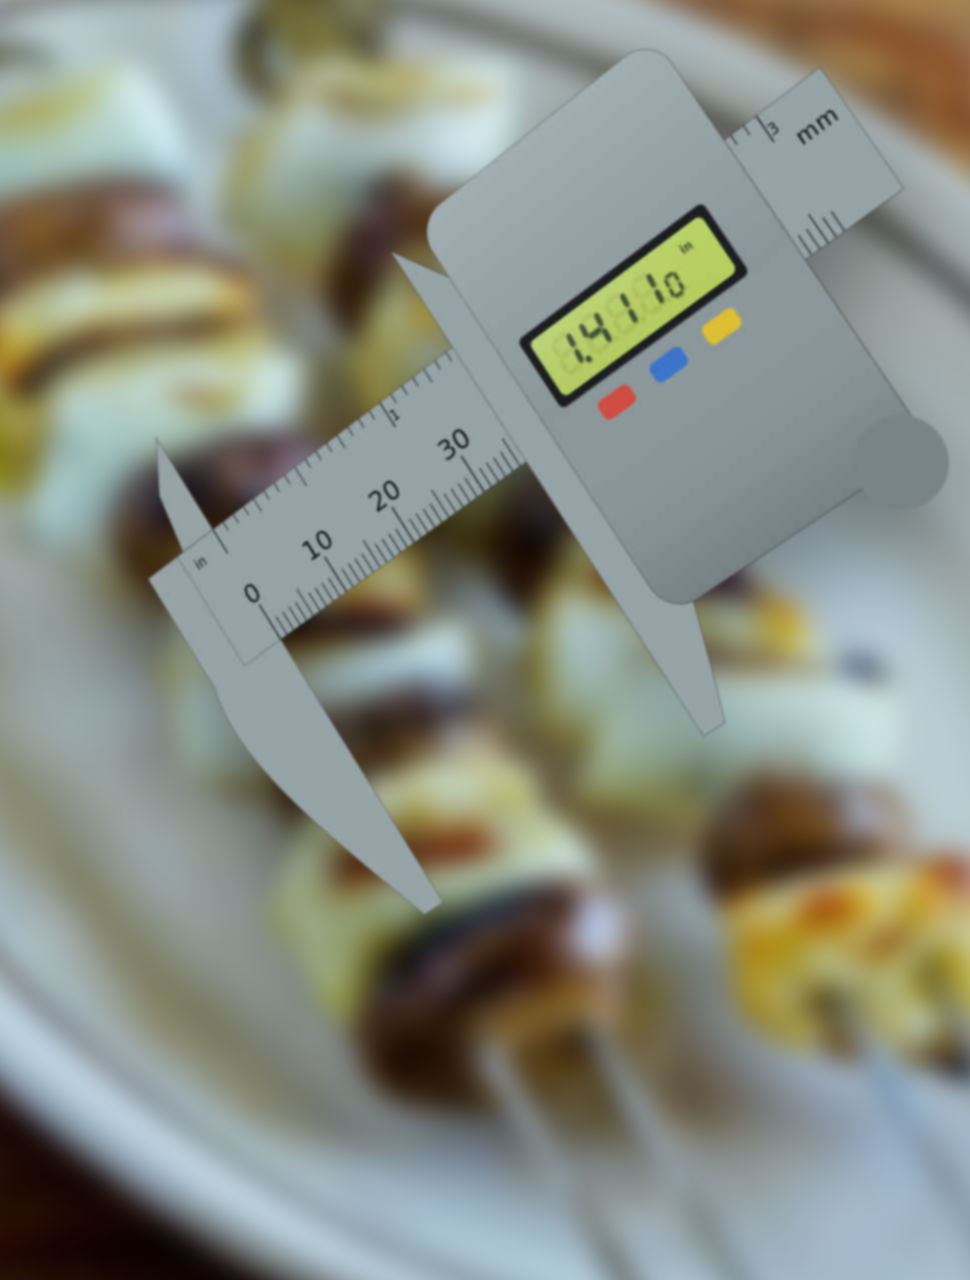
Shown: 1.4110 in
